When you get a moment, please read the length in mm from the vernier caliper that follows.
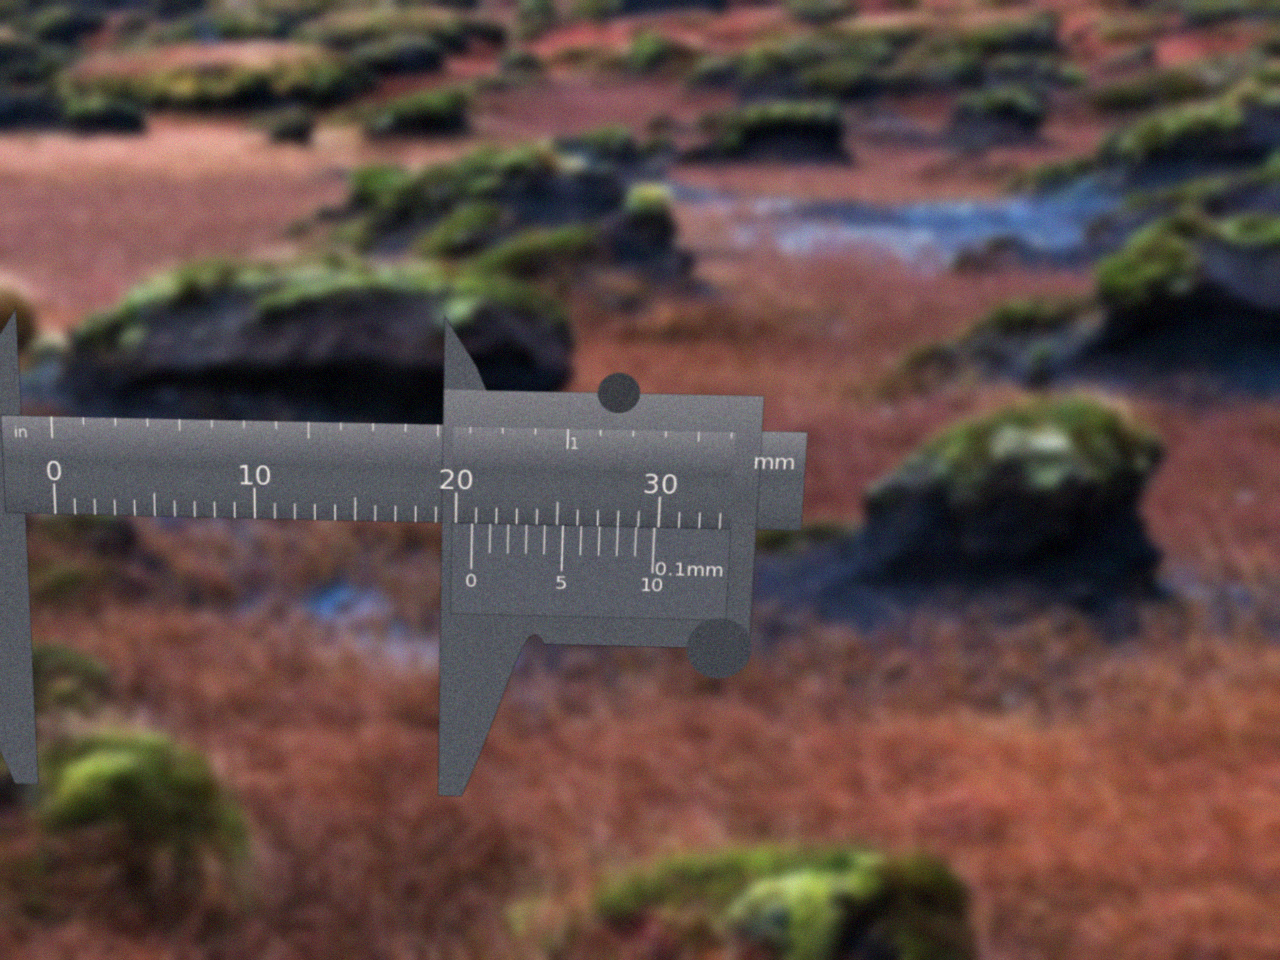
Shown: 20.8 mm
